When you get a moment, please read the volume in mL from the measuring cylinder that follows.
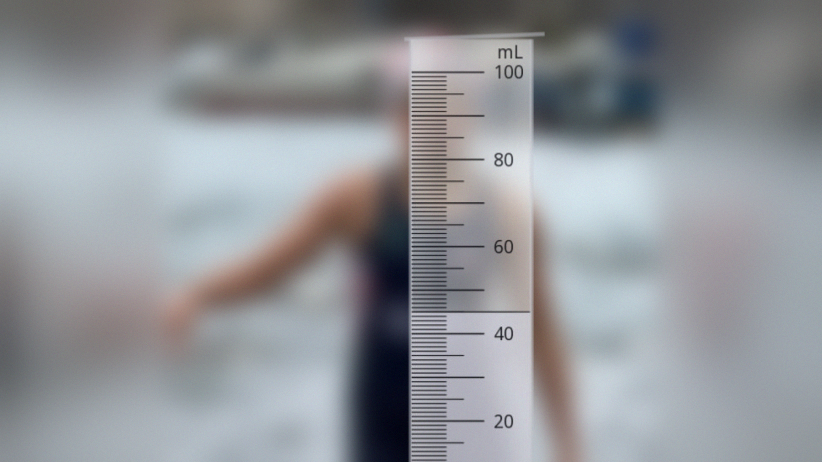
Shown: 45 mL
